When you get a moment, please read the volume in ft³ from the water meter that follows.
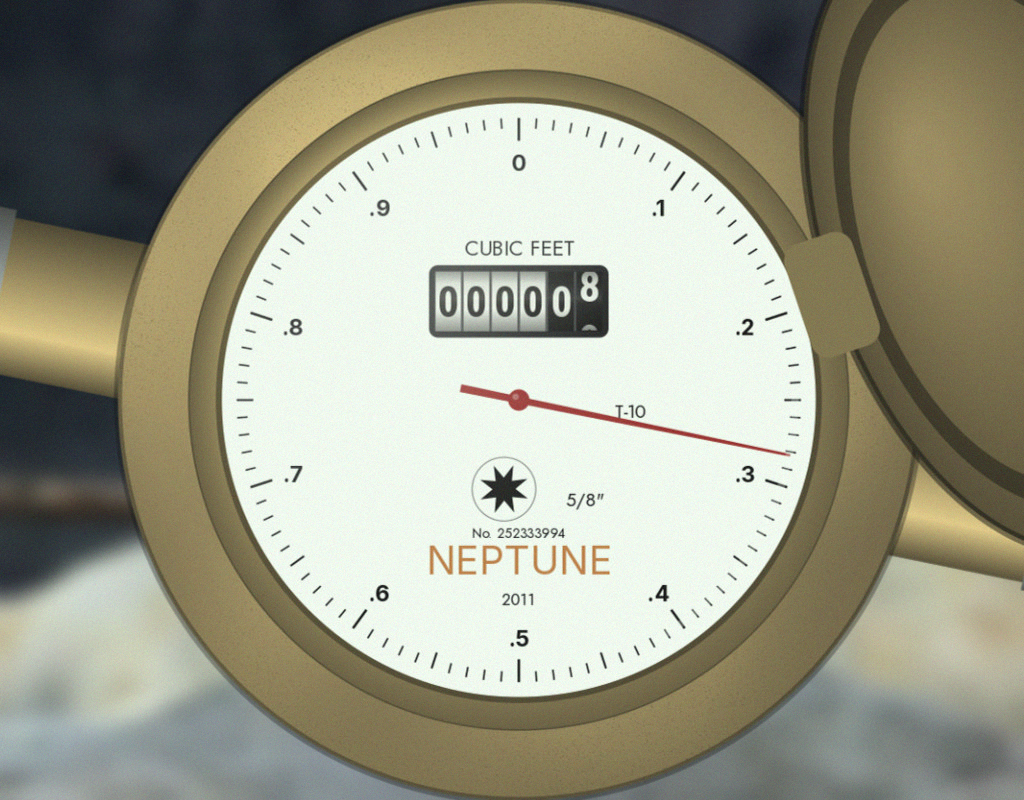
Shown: 8.28 ft³
